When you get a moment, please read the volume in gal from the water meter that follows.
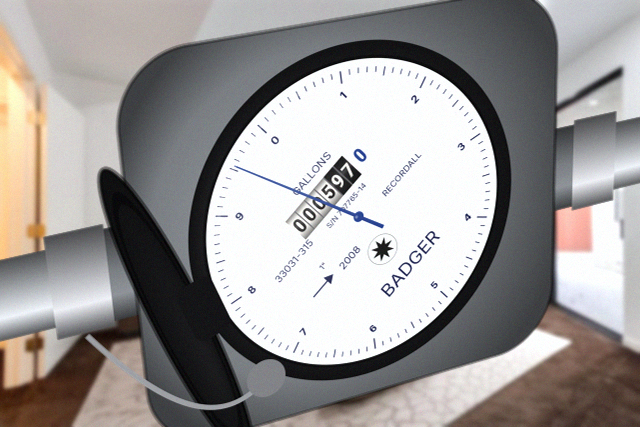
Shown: 5969.5 gal
